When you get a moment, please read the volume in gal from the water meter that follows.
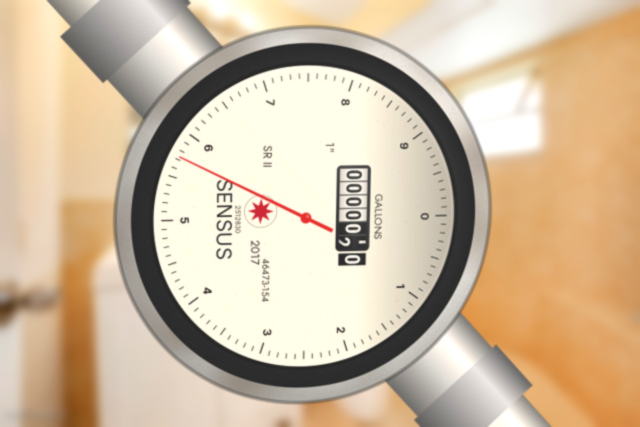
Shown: 15.7 gal
